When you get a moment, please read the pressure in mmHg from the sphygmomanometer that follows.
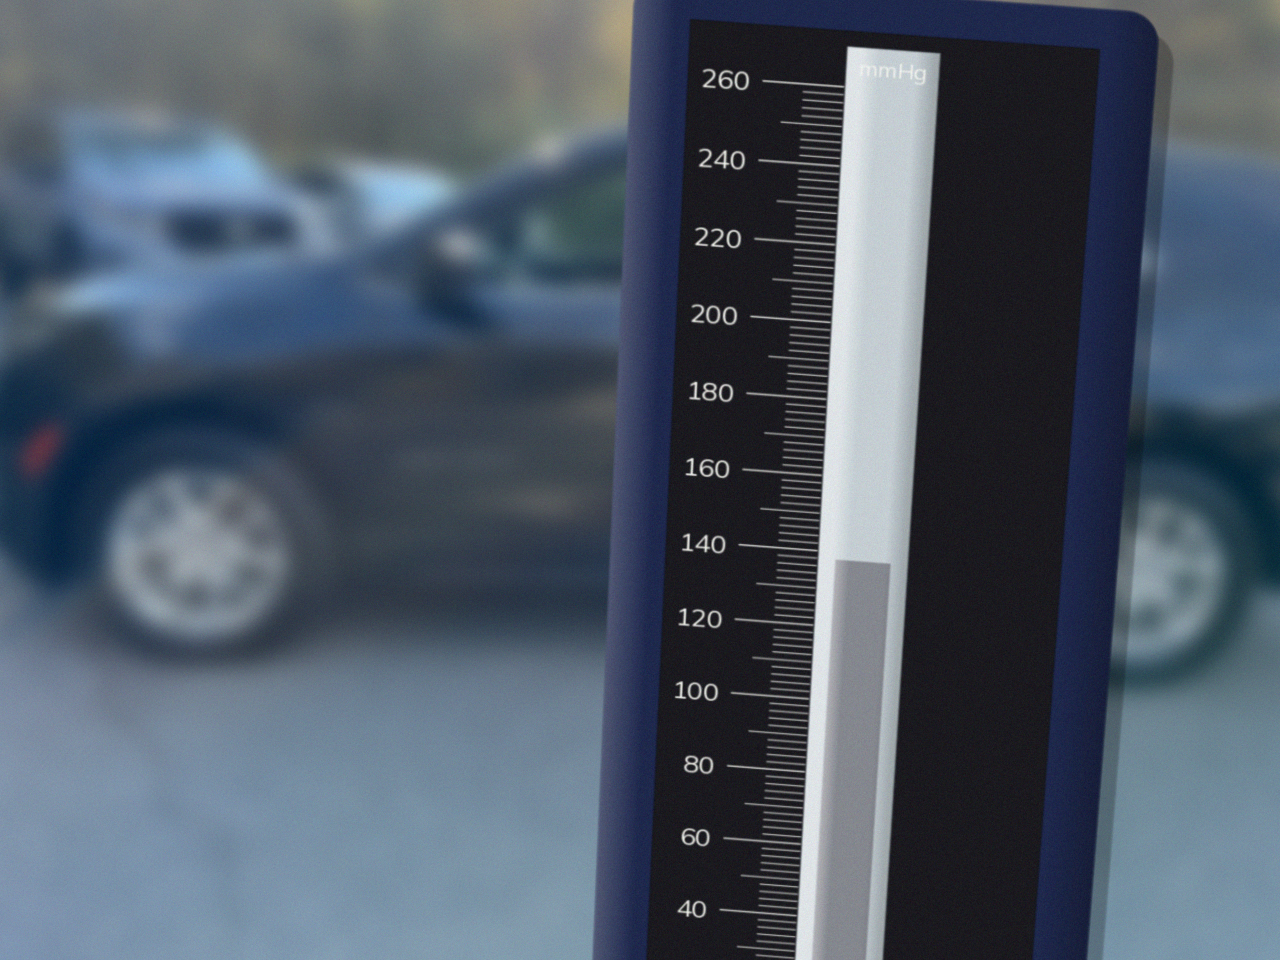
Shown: 138 mmHg
